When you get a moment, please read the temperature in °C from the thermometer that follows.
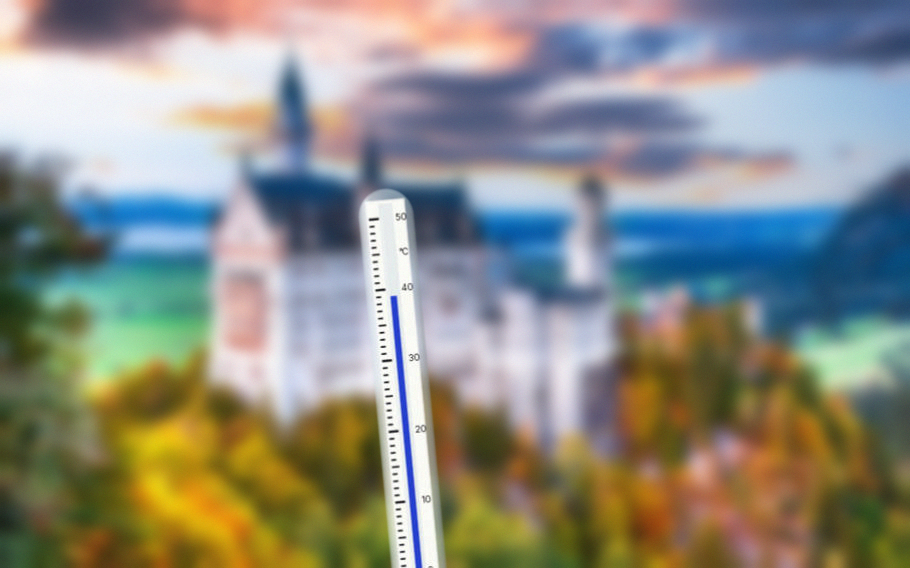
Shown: 39 °C
